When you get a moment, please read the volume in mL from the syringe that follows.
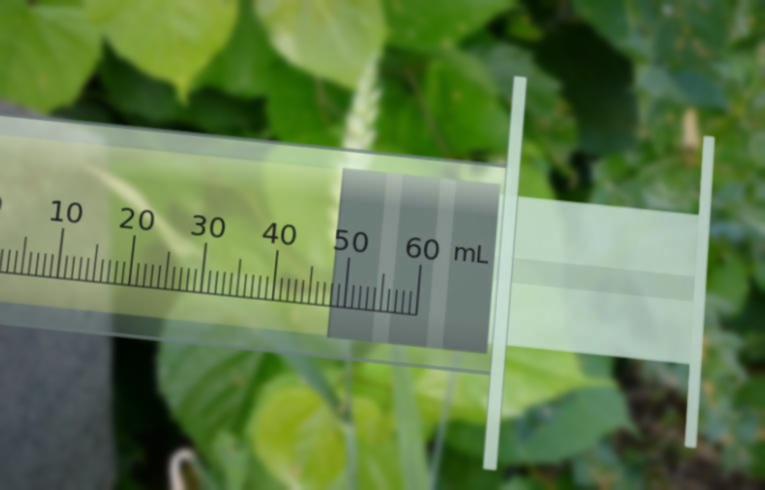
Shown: 48 mL
